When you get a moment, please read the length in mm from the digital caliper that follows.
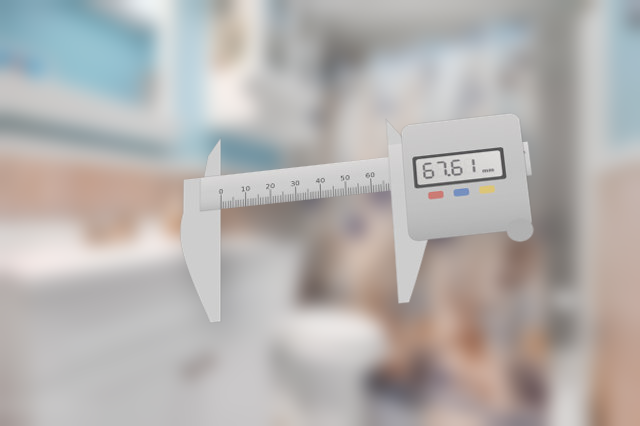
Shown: 67.61 mm
